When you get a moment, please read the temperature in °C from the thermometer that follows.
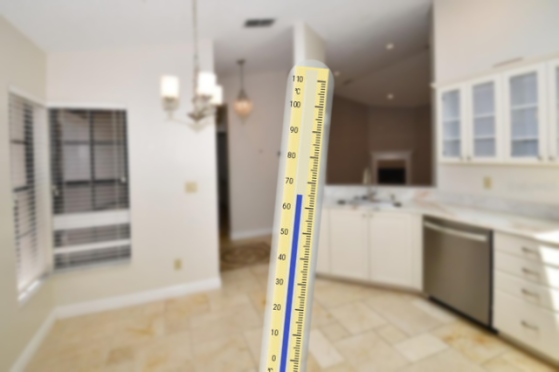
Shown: 65 °C
